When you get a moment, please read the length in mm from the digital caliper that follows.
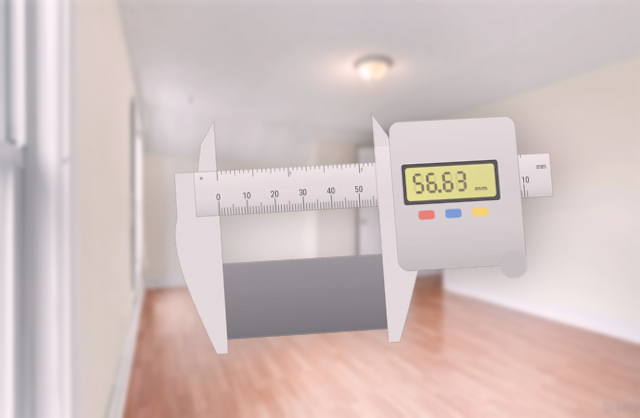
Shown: 56.63 mm
